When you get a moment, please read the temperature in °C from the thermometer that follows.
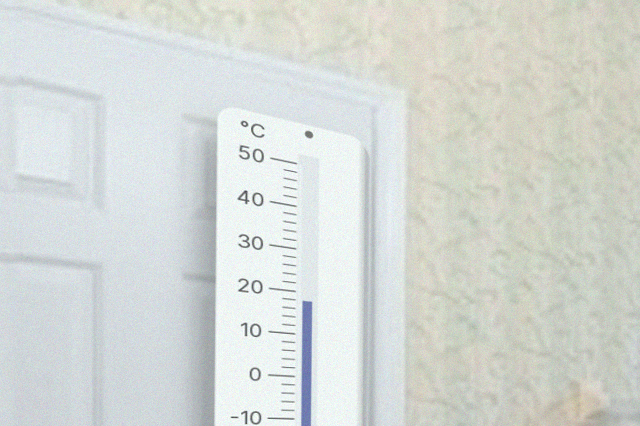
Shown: 18 °C
